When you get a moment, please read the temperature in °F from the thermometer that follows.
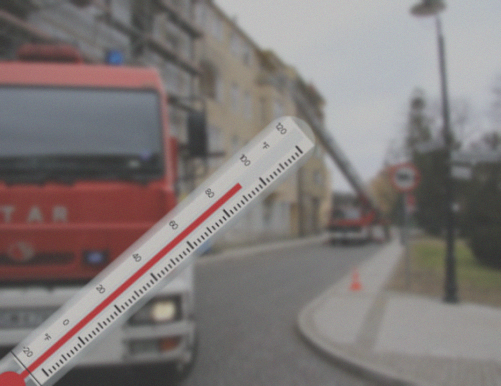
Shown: 92 °F
